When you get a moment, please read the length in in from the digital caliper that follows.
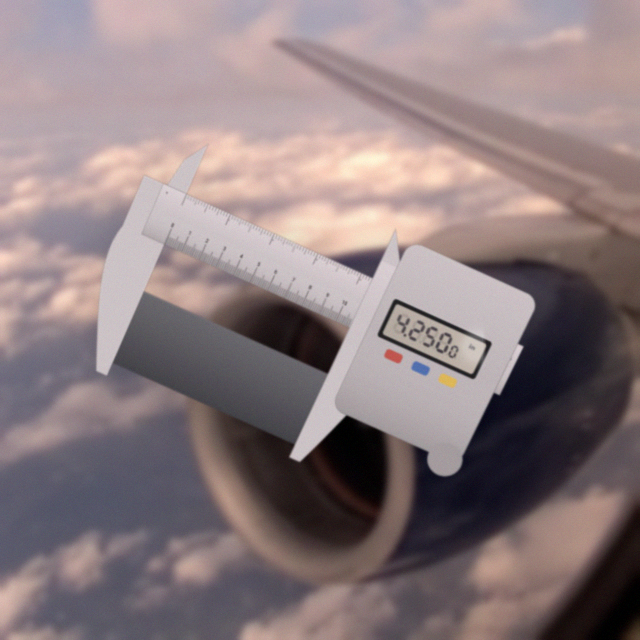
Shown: 4.2500 in
